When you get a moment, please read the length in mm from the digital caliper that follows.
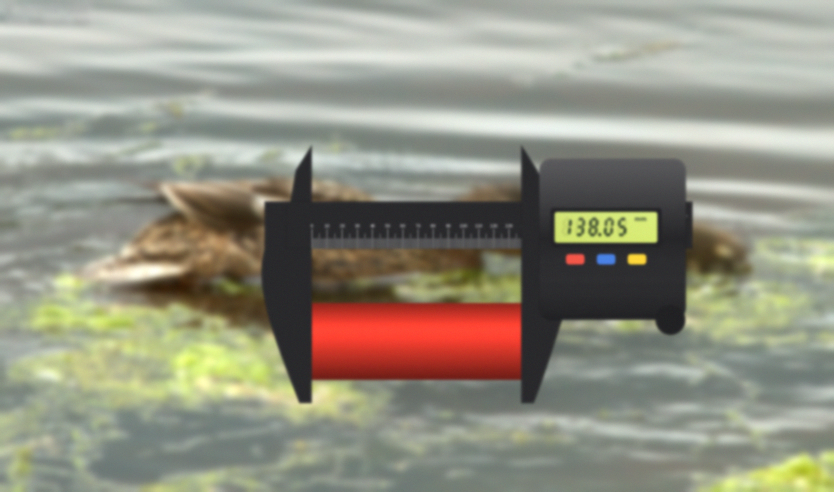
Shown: 138.05 mm
